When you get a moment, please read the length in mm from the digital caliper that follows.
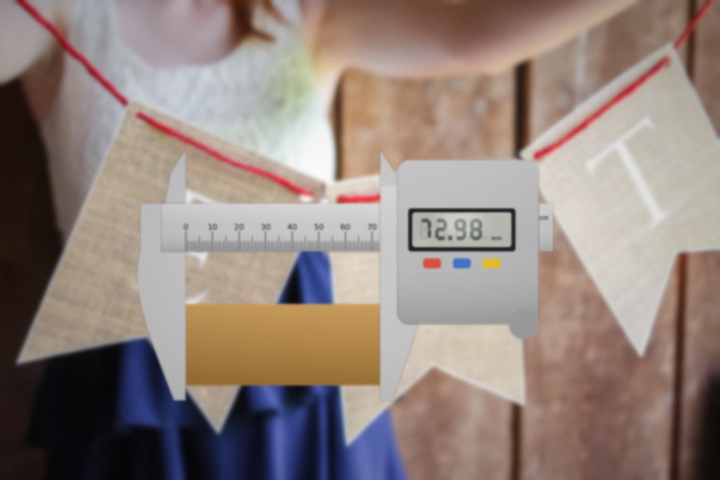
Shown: 72.98 mm
